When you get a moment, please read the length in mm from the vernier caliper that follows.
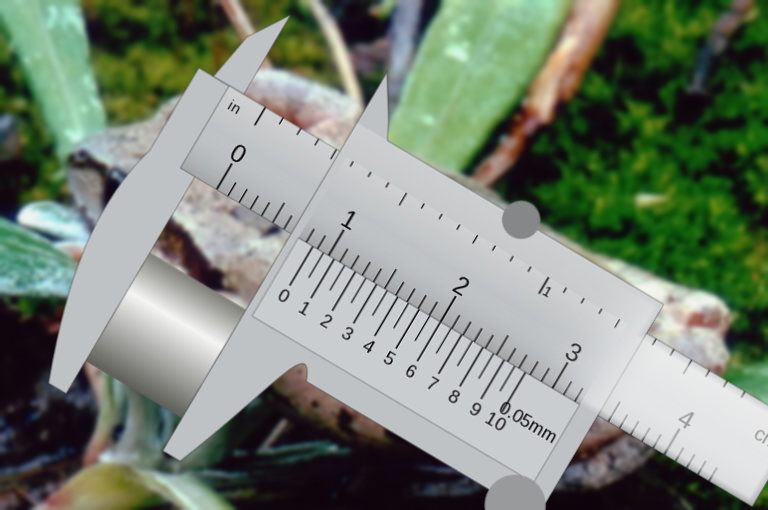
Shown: 8.6 mm
